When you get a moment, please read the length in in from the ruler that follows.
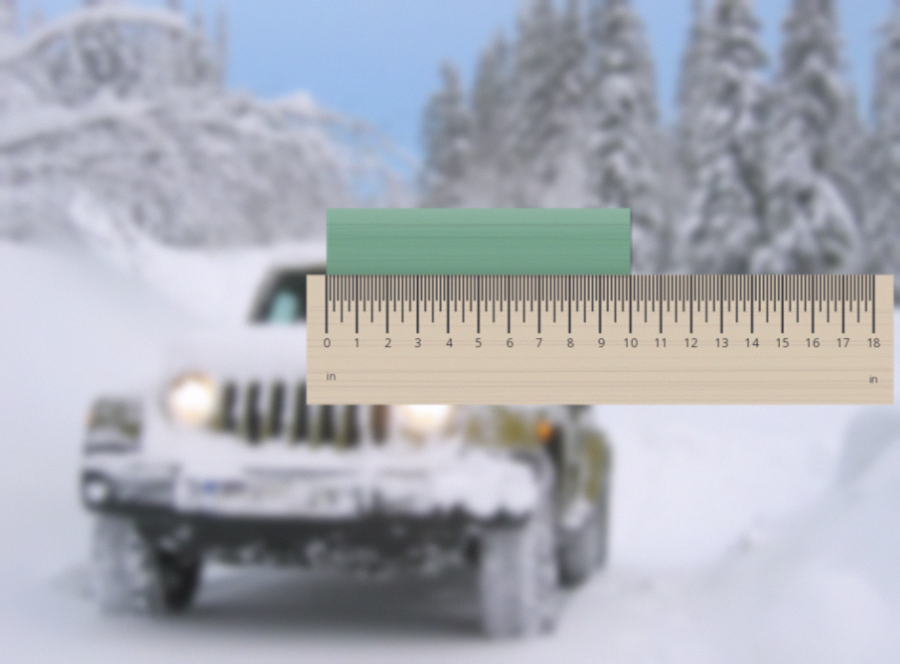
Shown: 10 in
